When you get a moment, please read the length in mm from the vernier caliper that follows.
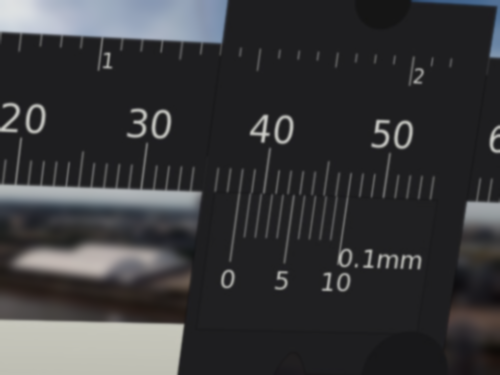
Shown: 38.0 mm
